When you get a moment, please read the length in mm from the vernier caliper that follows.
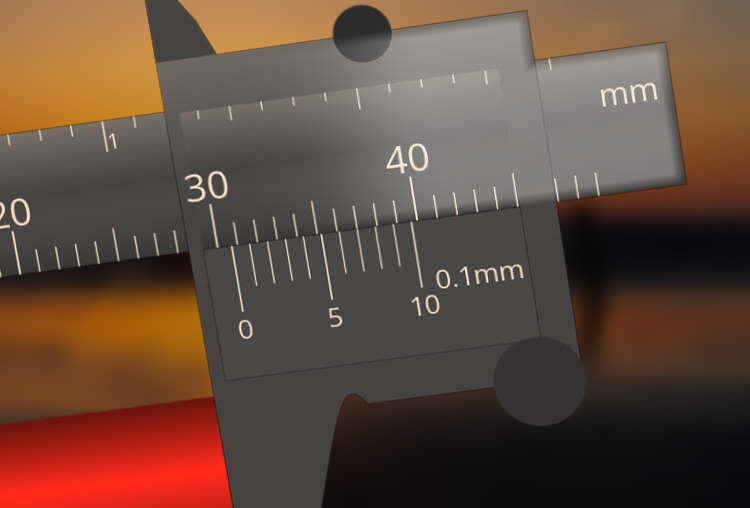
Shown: 30.7 mm
